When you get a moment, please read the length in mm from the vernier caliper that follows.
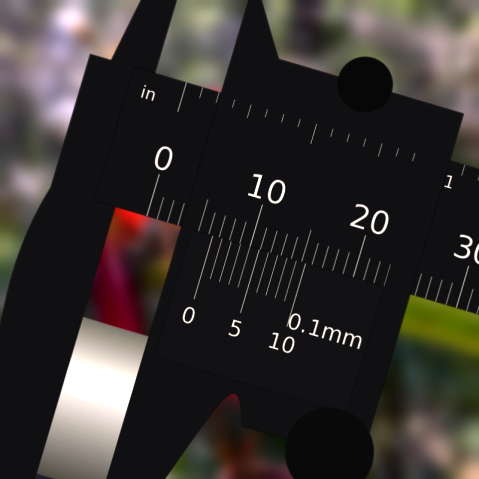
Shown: 6.4 mm
